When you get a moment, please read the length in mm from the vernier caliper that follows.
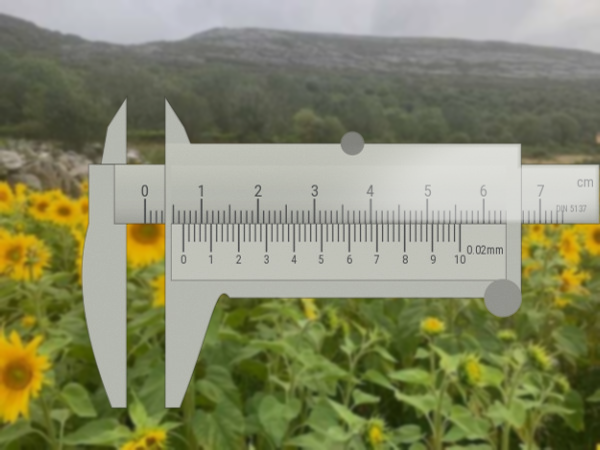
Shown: 6.8 mm
